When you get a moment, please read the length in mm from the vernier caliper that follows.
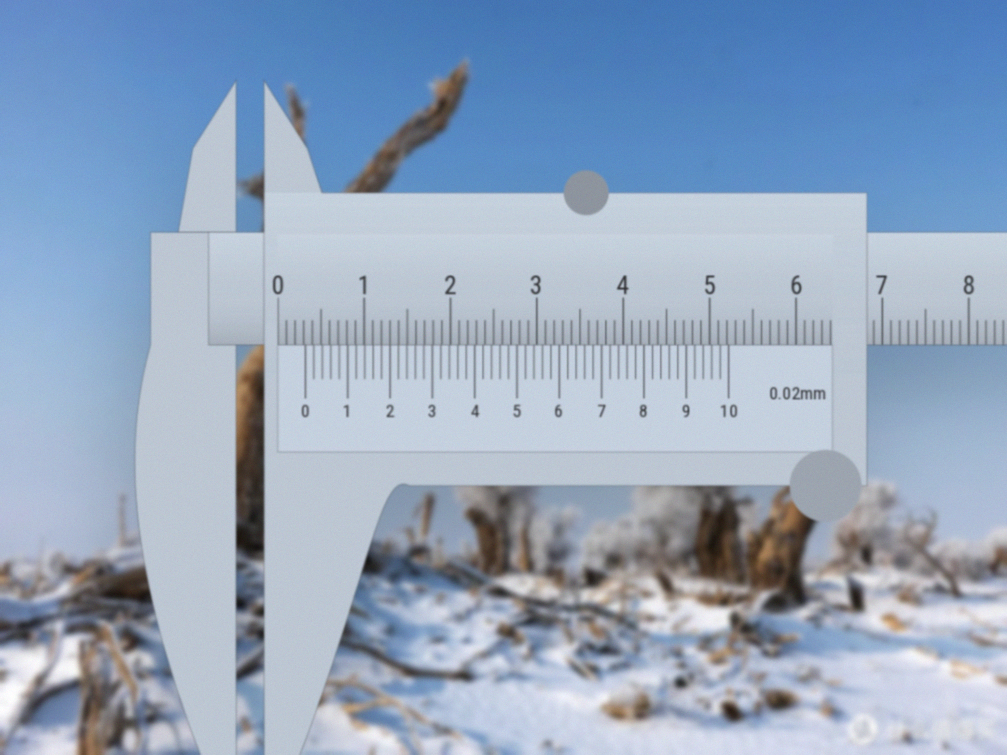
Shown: 3.2 mm
